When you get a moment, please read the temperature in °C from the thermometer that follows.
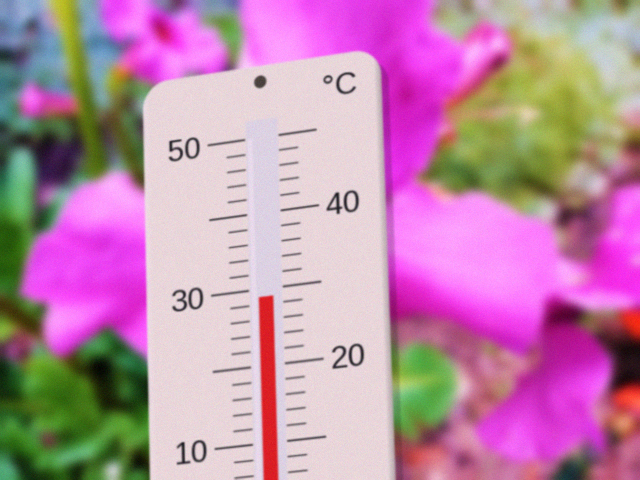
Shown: 29 °C
